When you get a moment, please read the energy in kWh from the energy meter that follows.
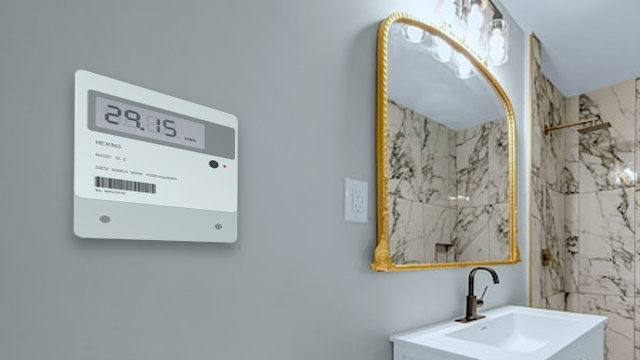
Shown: 29.15 kWh
